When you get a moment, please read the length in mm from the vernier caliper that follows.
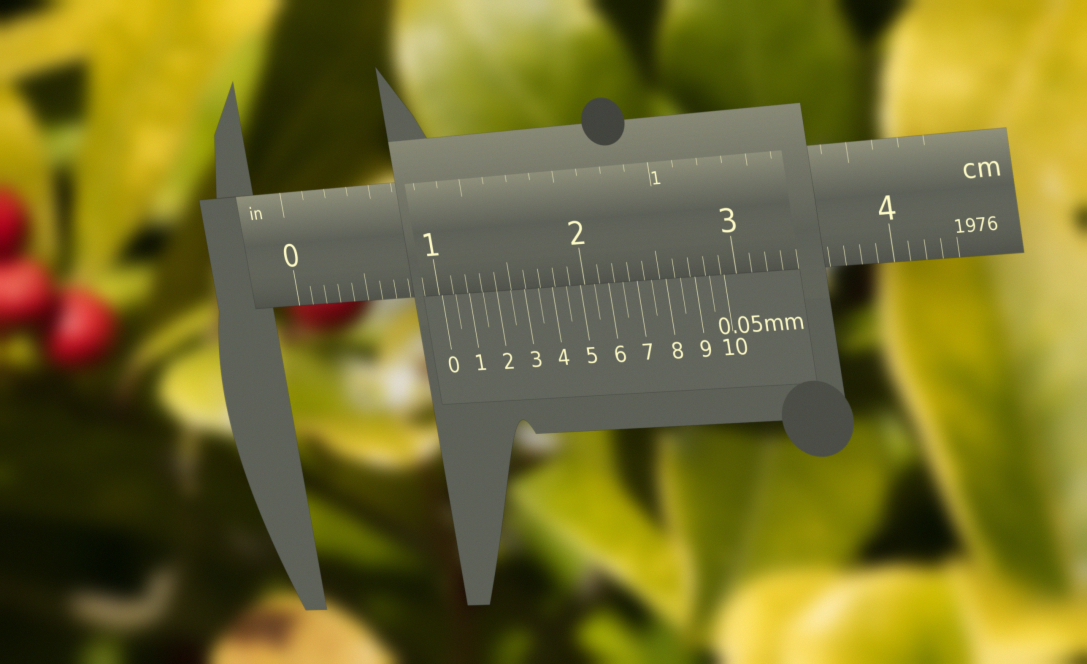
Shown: 10.2 mm
